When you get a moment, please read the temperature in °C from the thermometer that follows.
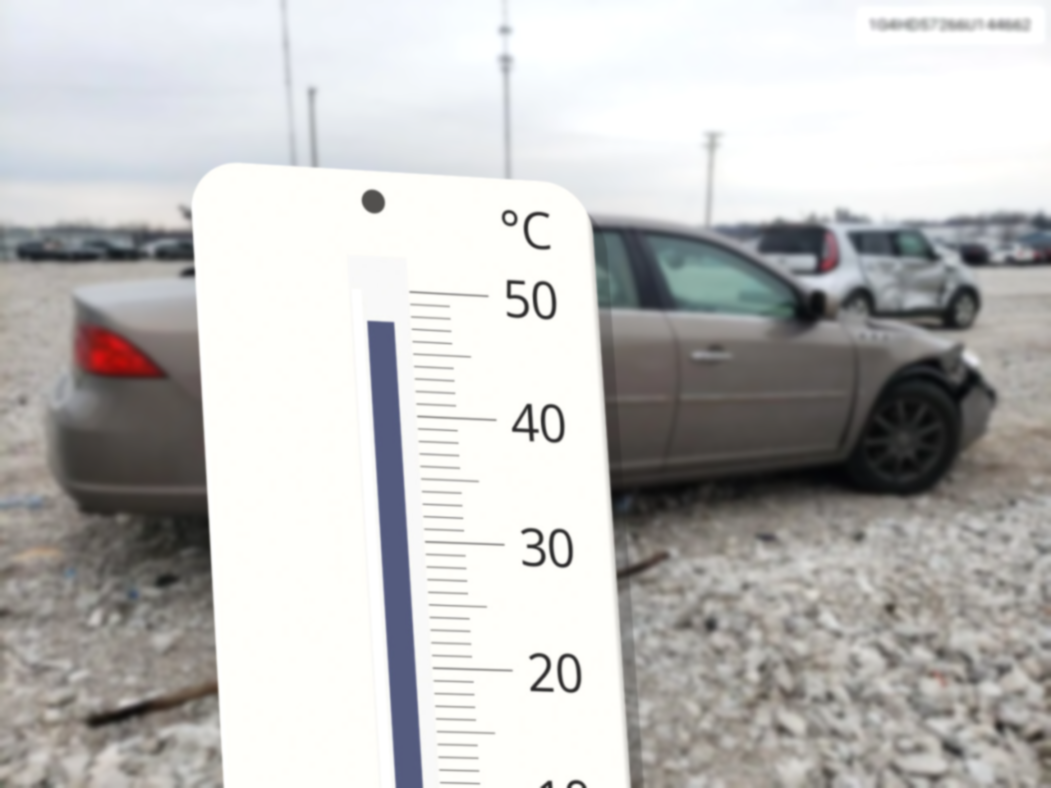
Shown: 47.5 °C
